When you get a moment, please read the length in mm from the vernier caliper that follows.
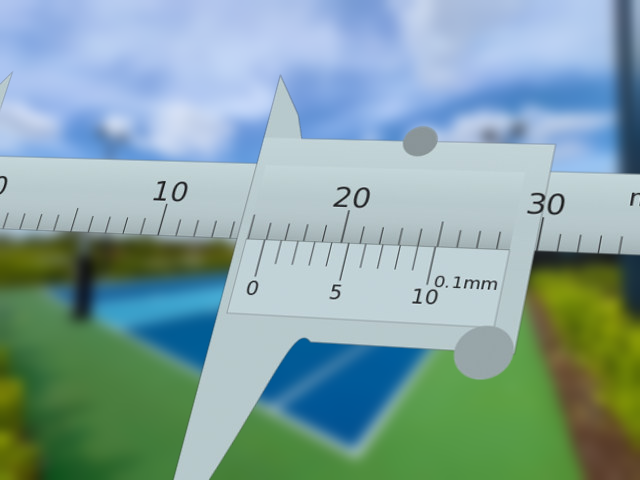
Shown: 15.9 mm
